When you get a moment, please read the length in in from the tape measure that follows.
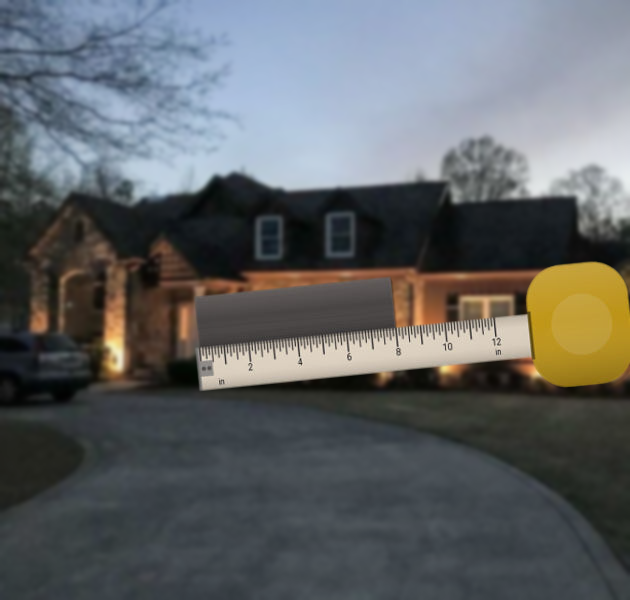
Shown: 8 in
